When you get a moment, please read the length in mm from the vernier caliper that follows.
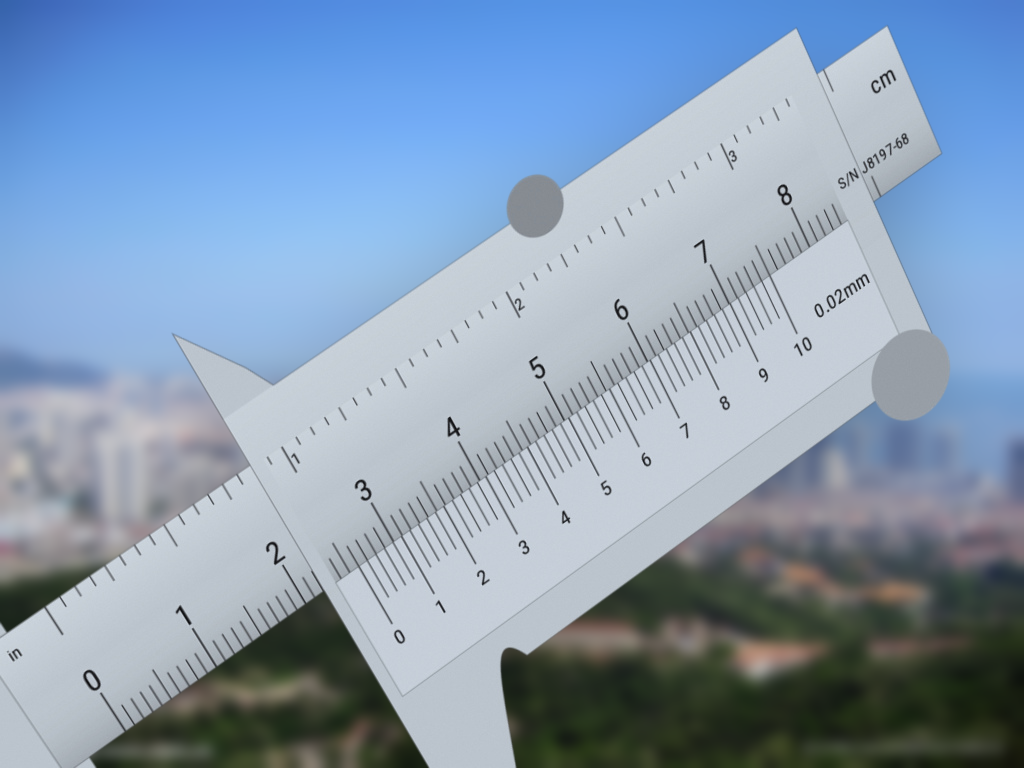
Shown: 26.0 mm
